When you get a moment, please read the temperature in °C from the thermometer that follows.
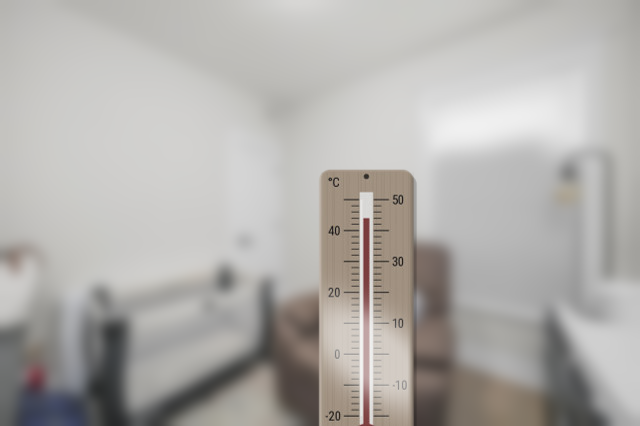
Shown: 44 °C
